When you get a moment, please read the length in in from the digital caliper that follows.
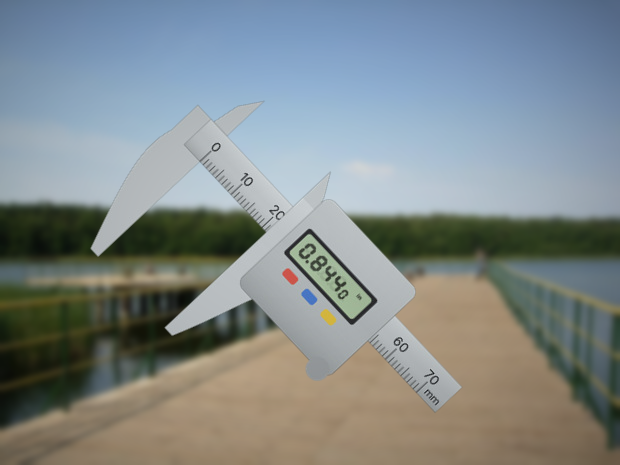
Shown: 0.8440 in
